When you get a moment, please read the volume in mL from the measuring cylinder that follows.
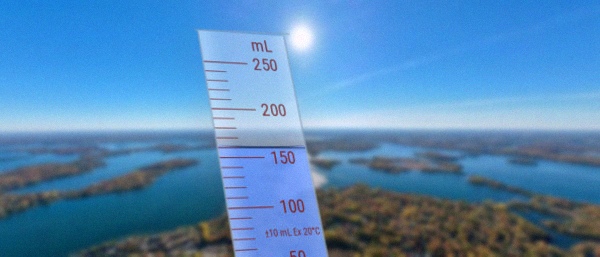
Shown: 160 mL
